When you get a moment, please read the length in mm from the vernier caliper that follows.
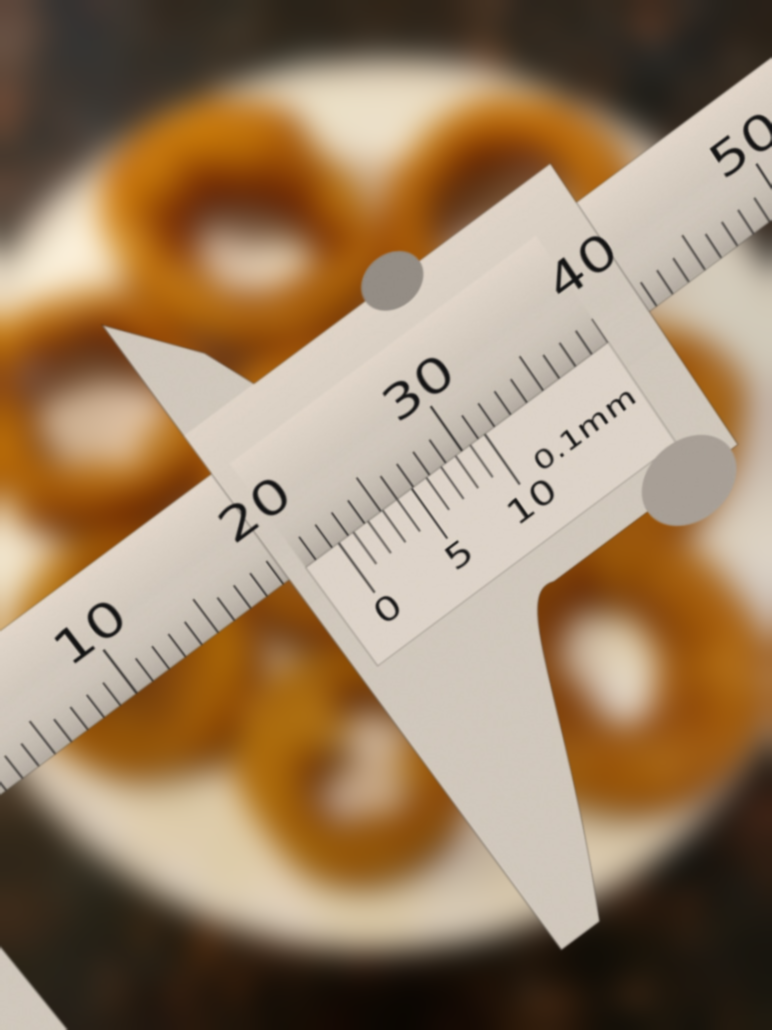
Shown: 22.4 mm
